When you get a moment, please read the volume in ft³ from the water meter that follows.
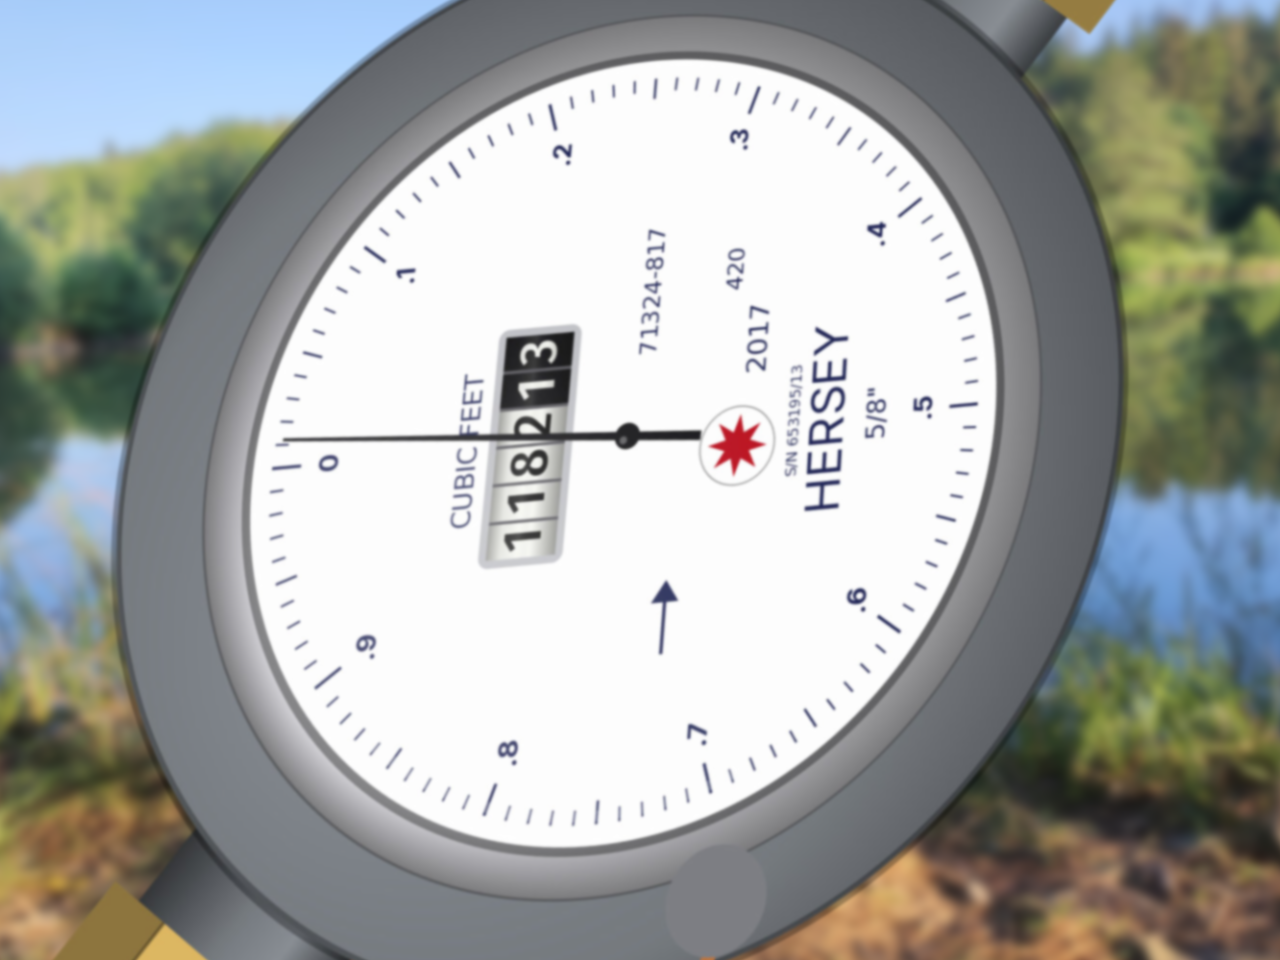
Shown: 118213.01 ft³
